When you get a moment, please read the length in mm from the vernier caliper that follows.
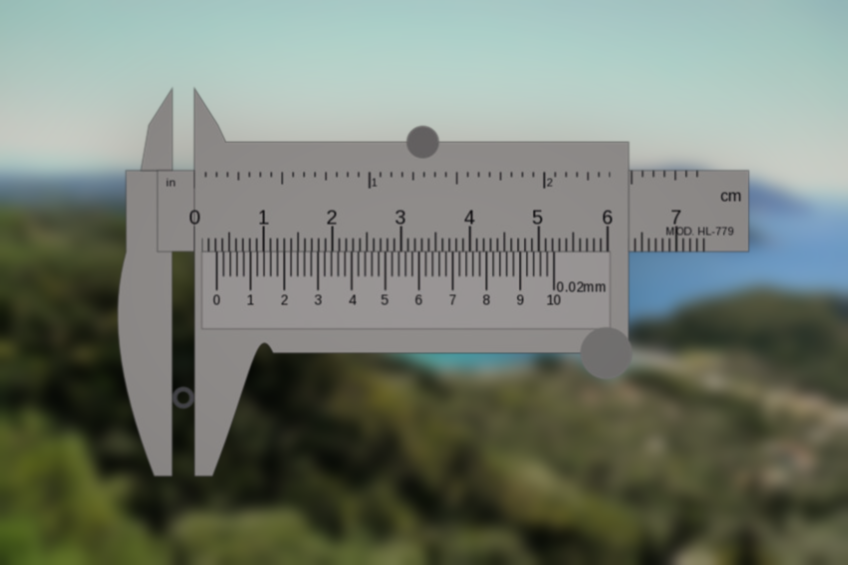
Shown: 3.2 mm
